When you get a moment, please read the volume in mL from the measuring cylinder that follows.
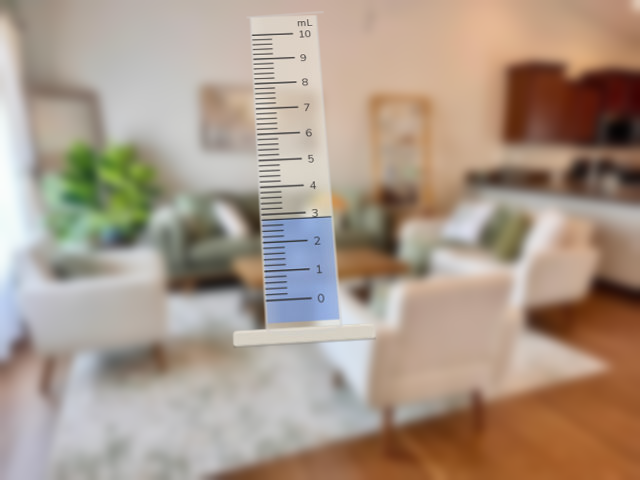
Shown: 2.8 mL
